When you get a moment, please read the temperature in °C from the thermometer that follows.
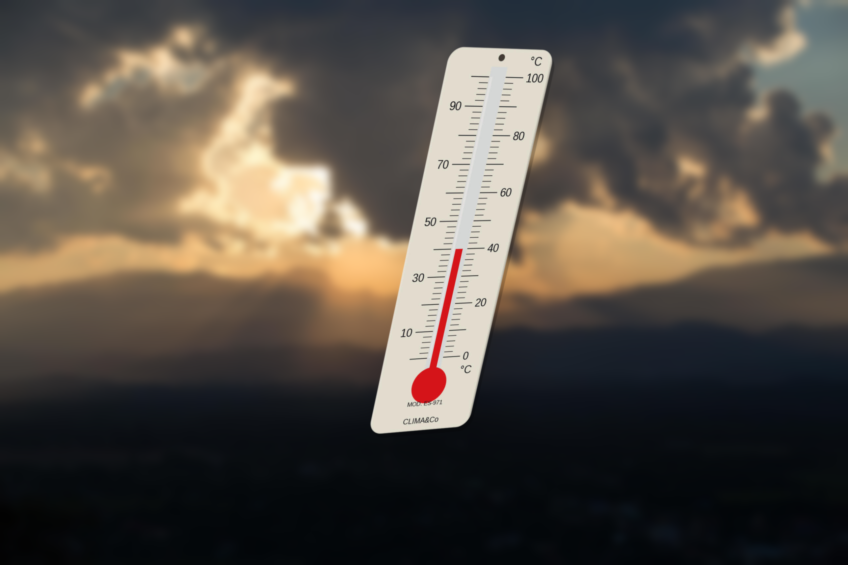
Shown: 40 °C
